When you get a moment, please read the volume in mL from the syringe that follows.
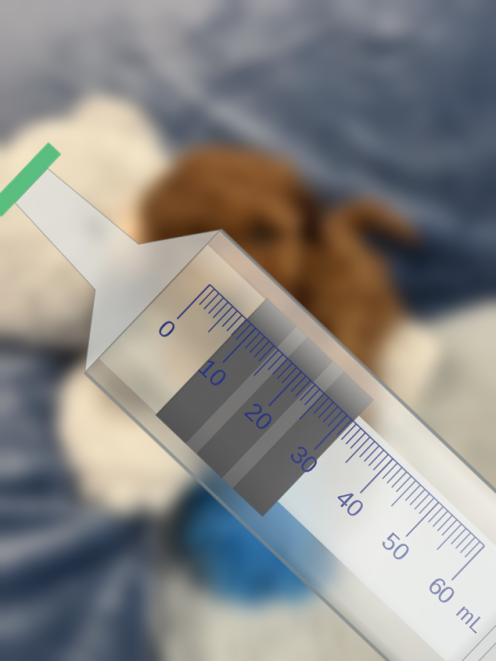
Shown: 8 mL
